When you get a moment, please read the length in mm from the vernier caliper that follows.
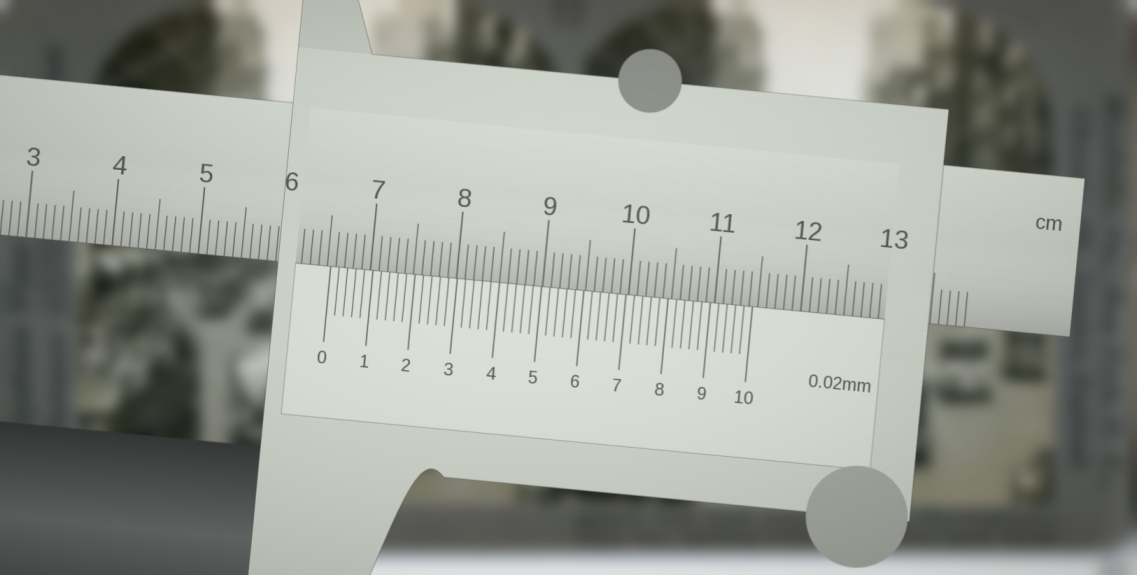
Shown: 65.4 mm
